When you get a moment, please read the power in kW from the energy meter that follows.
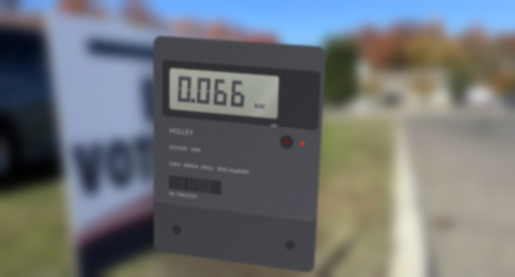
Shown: 0.066 kW
